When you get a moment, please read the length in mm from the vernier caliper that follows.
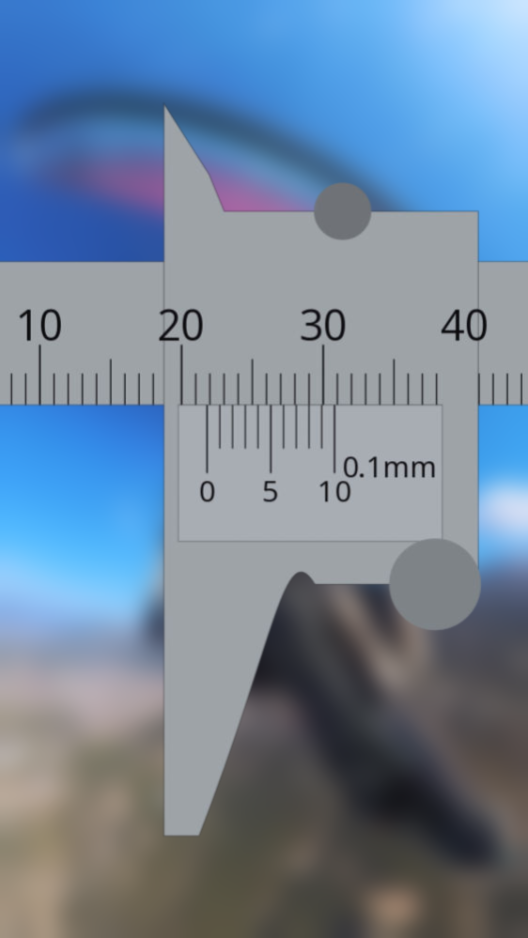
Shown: 21.8 mm
